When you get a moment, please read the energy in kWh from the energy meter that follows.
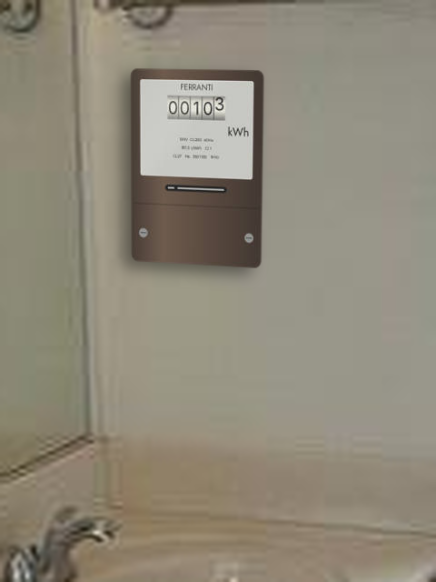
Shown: 103 kWh
